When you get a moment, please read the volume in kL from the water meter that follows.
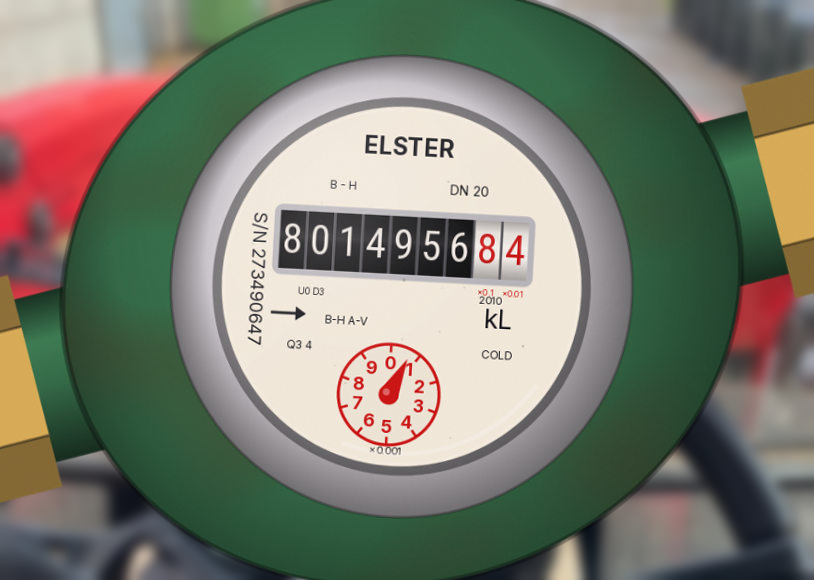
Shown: 8014956.840 kL
